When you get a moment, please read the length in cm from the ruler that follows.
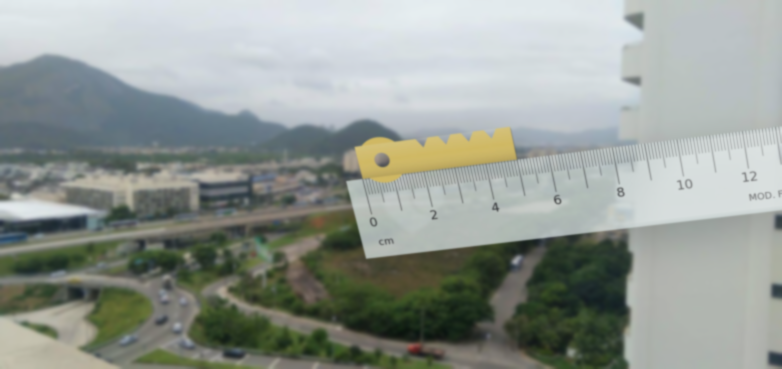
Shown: 5 cm
